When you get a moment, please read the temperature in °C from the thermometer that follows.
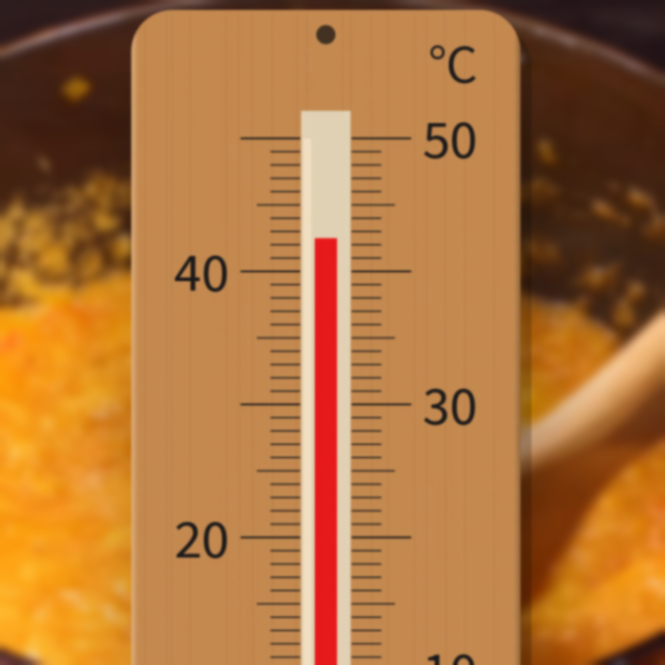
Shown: 42.5 °C
